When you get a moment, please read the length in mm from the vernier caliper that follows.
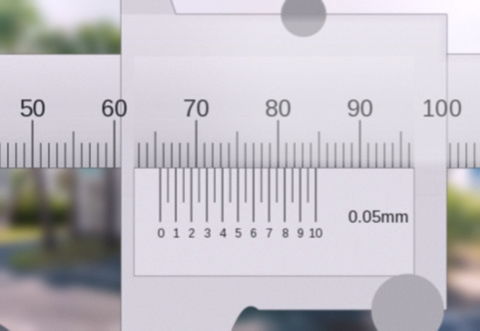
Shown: 65.6 mm
